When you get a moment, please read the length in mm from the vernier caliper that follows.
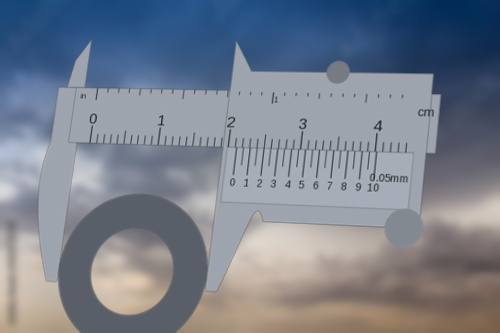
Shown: 21.2 mm
